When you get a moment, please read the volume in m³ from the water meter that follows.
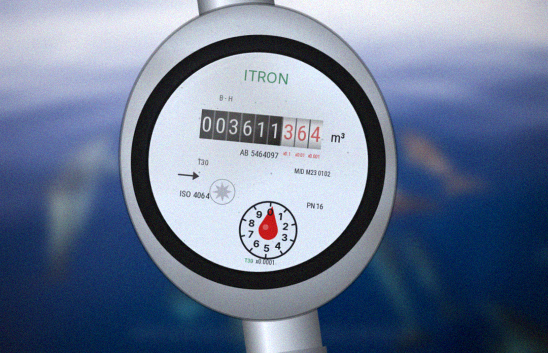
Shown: 3611.3640 m³
